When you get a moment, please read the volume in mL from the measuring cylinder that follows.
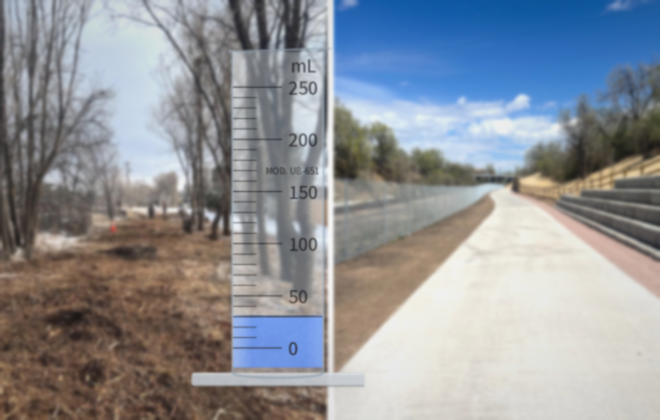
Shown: 30 mL
